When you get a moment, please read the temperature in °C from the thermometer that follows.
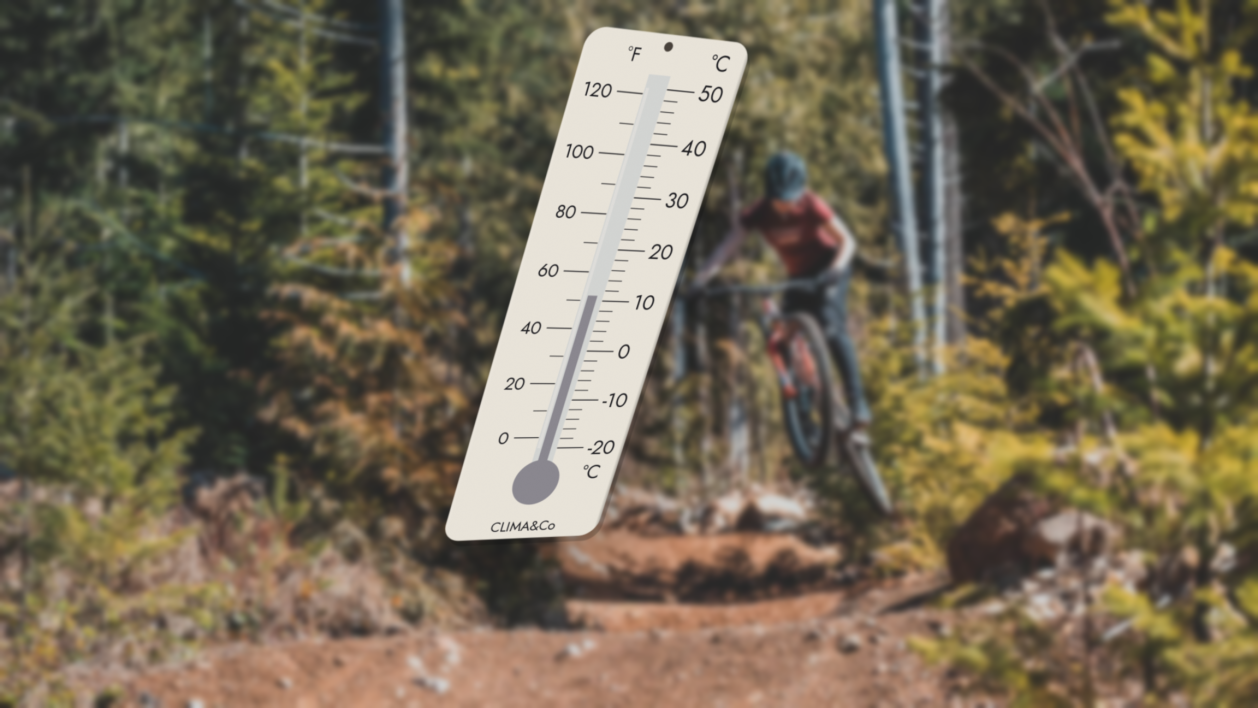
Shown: 11 °C
